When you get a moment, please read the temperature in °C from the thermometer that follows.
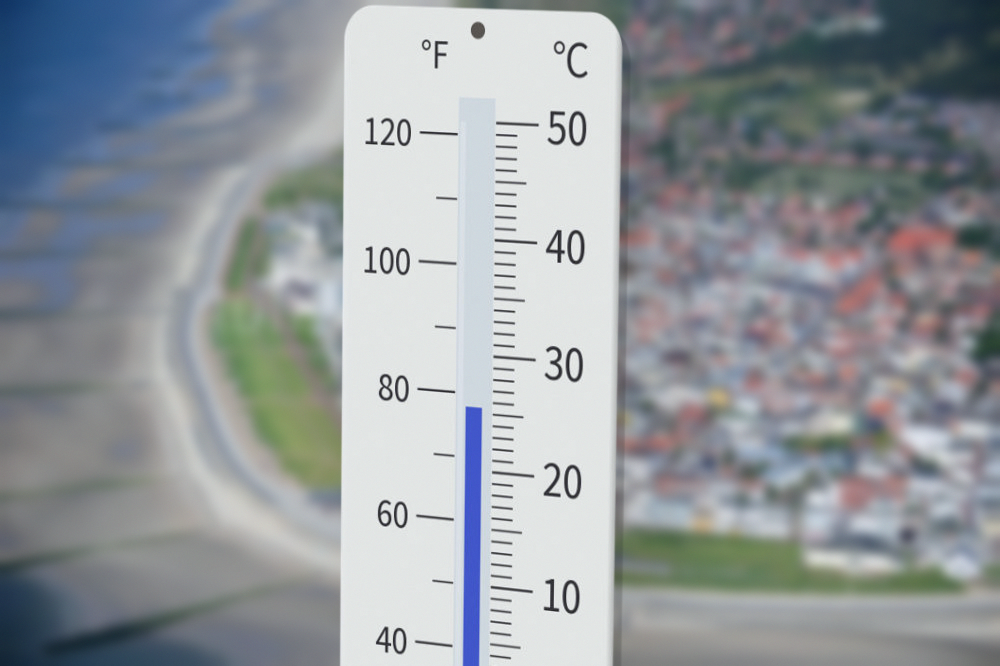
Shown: 25.5 °C
